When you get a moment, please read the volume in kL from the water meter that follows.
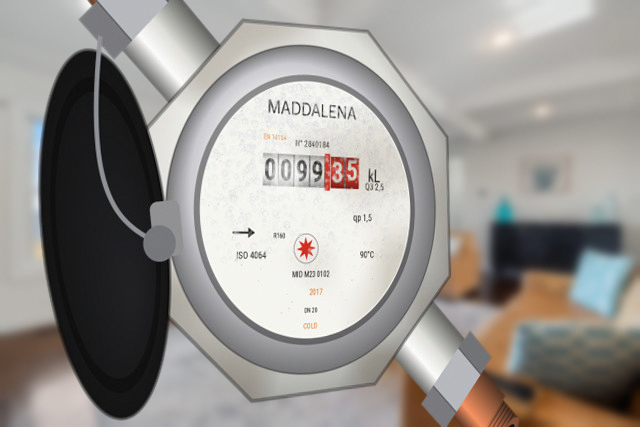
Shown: 99.35 kL
